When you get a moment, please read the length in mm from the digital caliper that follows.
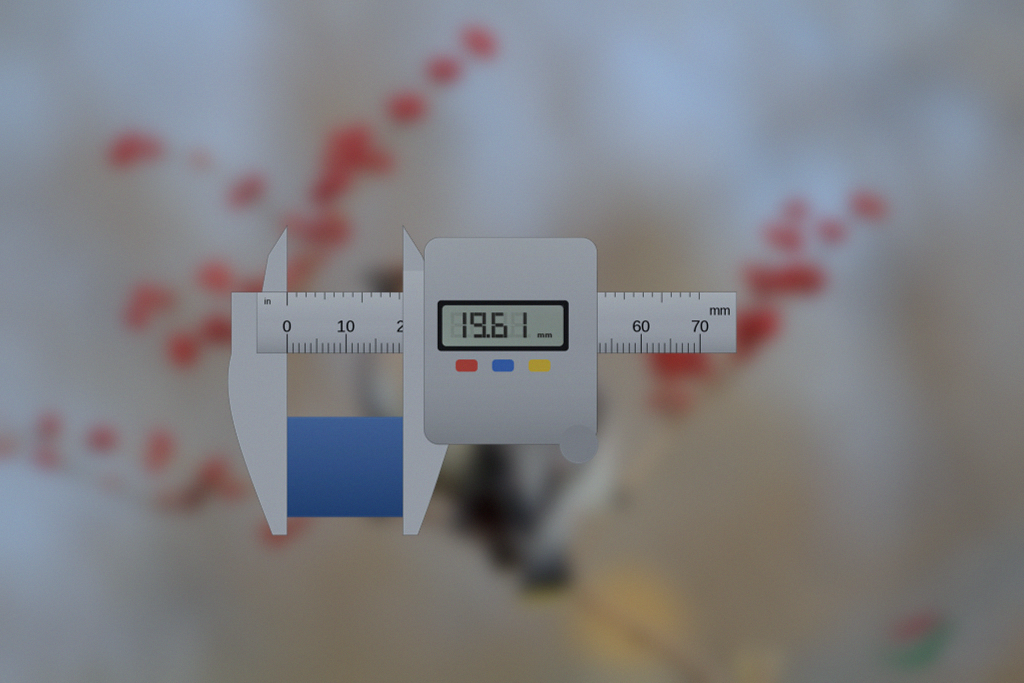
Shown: 19.61 mm
